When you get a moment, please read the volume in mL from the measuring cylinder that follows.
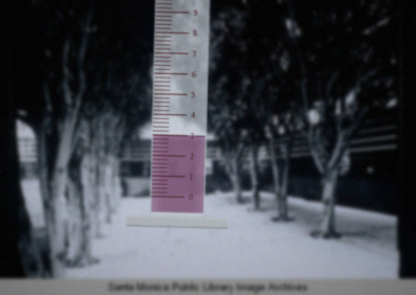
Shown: 3 mL
